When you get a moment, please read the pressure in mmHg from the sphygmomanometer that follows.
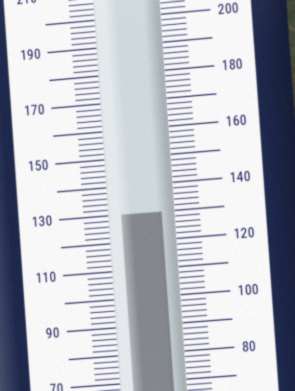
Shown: 130 mmHg
